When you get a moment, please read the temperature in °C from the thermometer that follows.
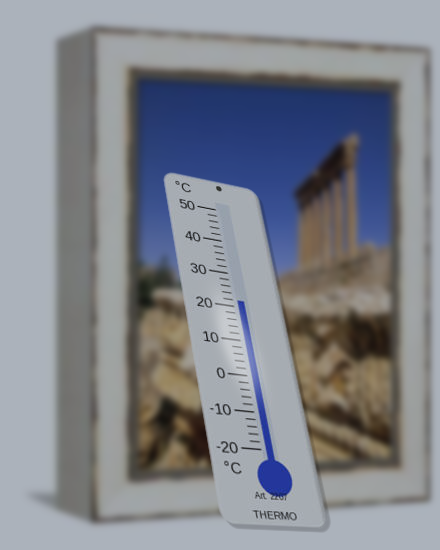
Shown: 22 °C
